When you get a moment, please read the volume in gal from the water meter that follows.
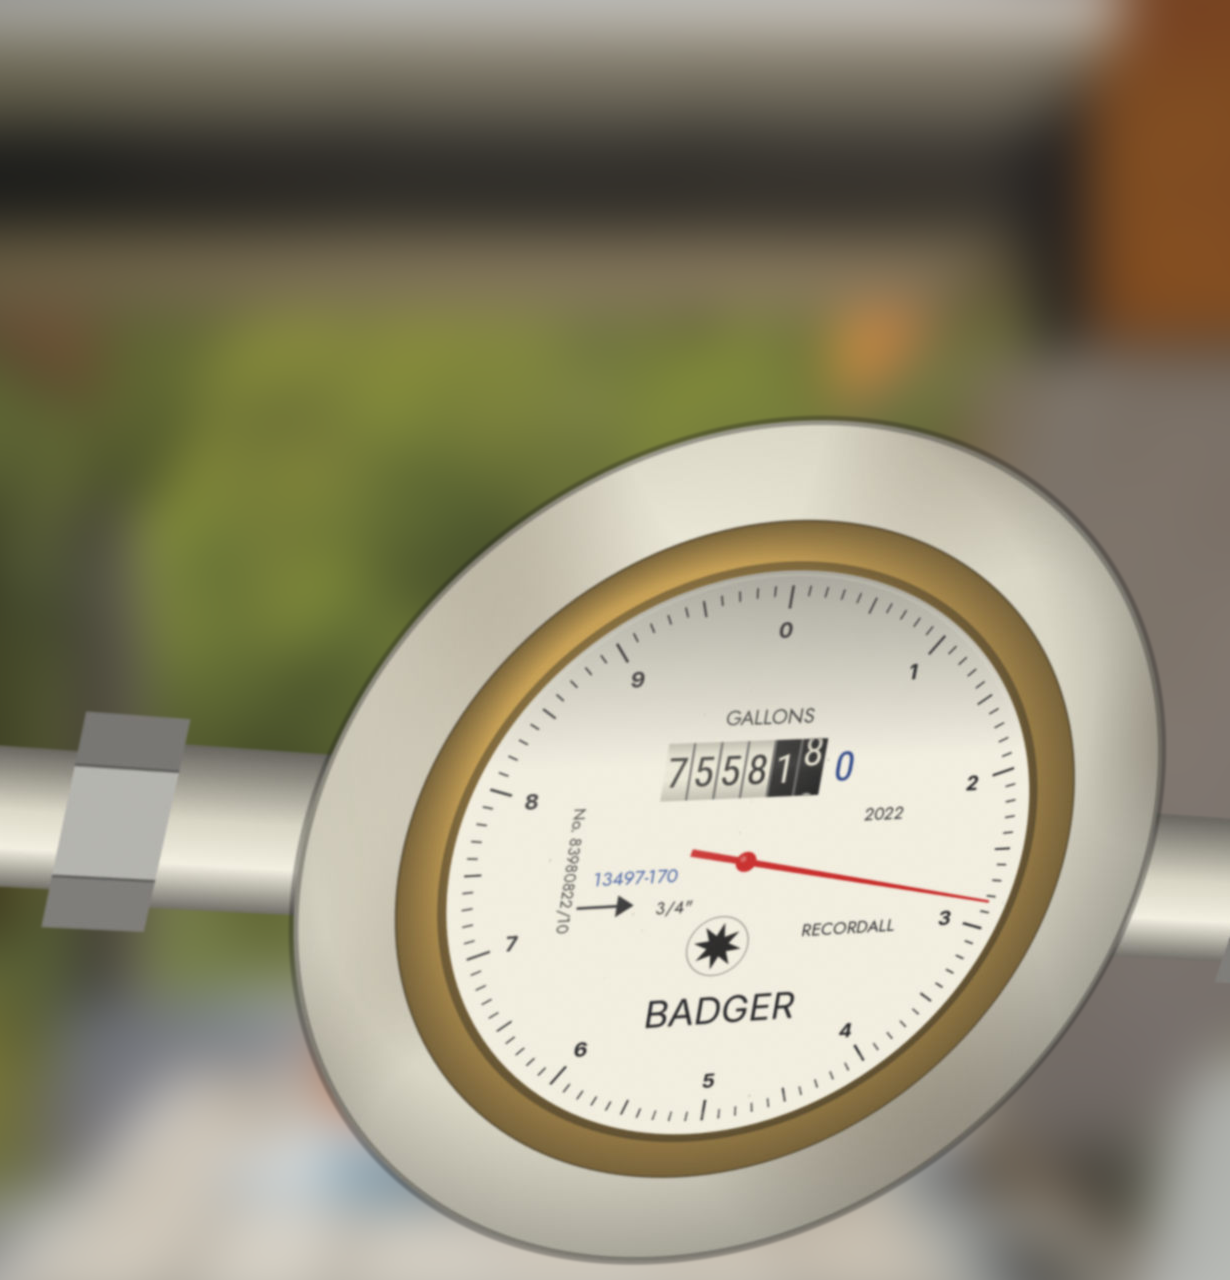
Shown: 7558182.8 gal
